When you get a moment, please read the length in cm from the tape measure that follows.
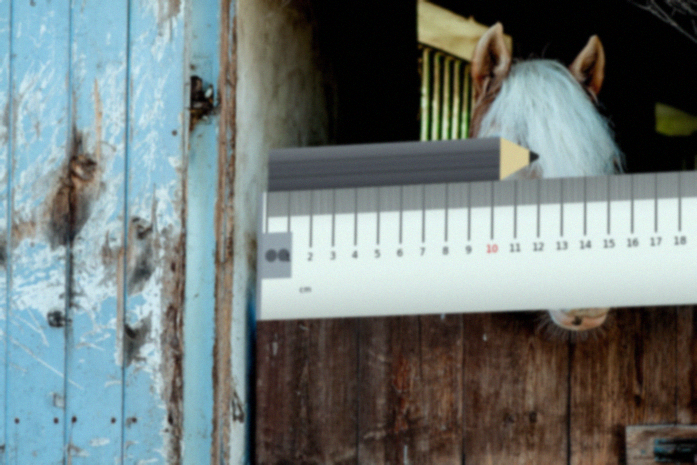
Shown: 12 cm
